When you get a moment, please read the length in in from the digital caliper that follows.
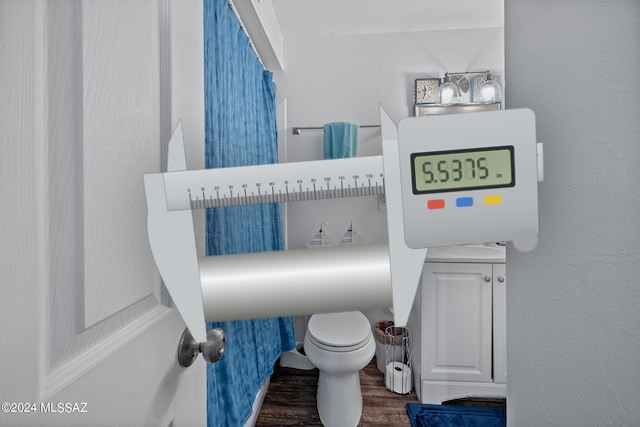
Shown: 5.5375 in
